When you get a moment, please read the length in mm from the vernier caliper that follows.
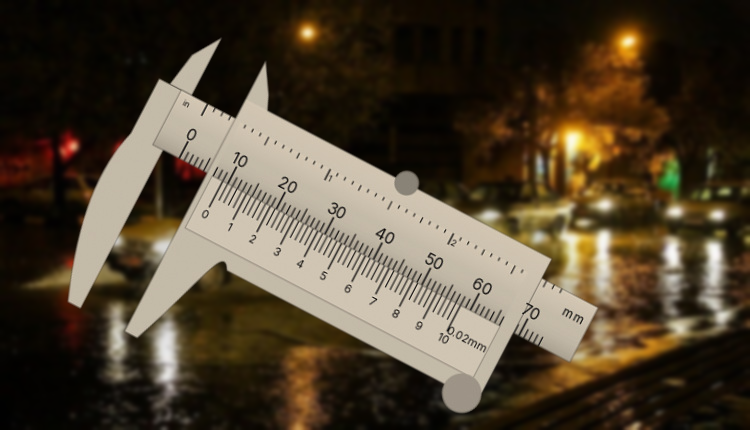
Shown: 9.0 mm
